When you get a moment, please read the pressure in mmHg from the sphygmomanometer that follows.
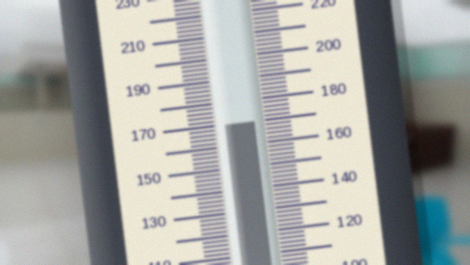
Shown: 170 mmHg
